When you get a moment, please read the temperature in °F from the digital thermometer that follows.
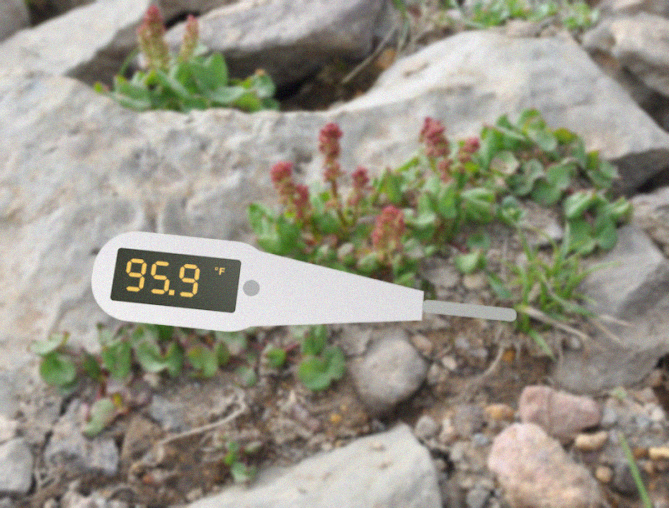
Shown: 95.9 °F
